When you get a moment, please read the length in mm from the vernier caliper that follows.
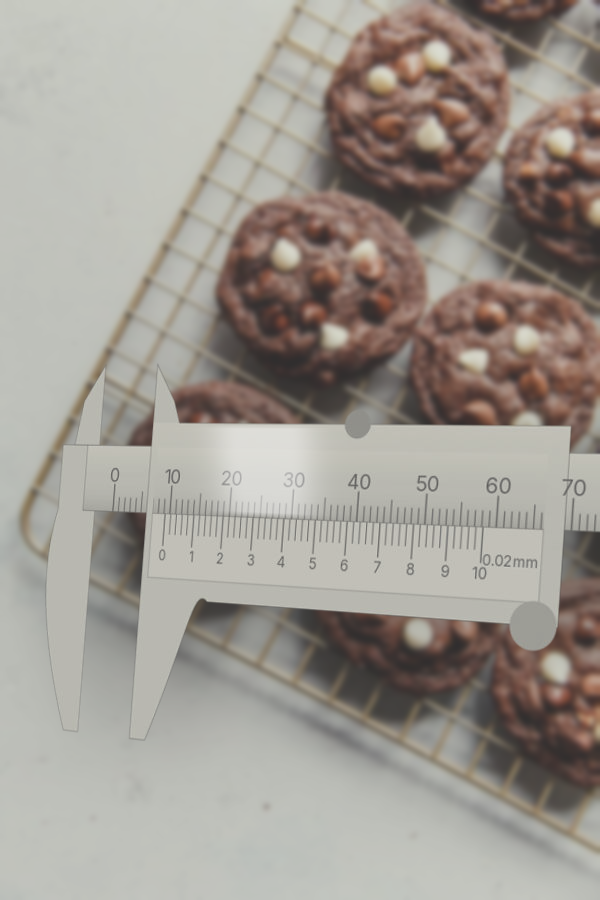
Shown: 9.2 mm
